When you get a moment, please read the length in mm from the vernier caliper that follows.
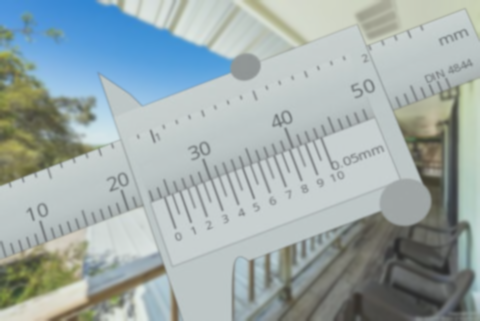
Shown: 24.4 mm
